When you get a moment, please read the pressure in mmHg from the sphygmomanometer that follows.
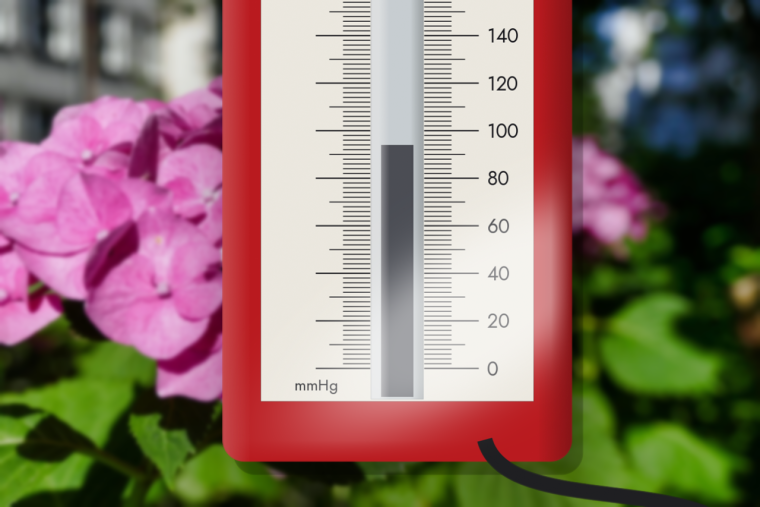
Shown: 94 mmHg
